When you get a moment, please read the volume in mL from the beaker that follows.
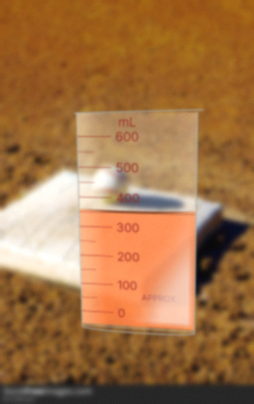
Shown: 350 mL
